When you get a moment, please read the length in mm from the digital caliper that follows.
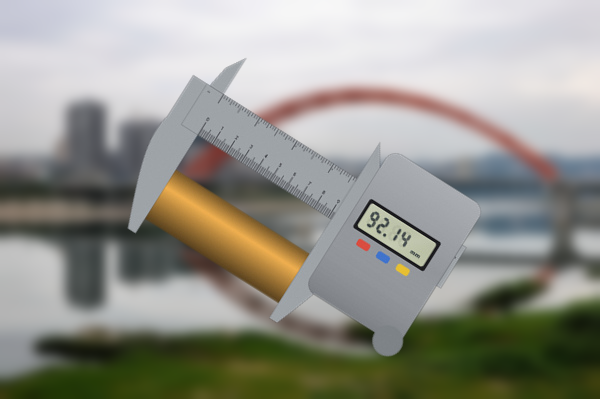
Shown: 92.14 mm
